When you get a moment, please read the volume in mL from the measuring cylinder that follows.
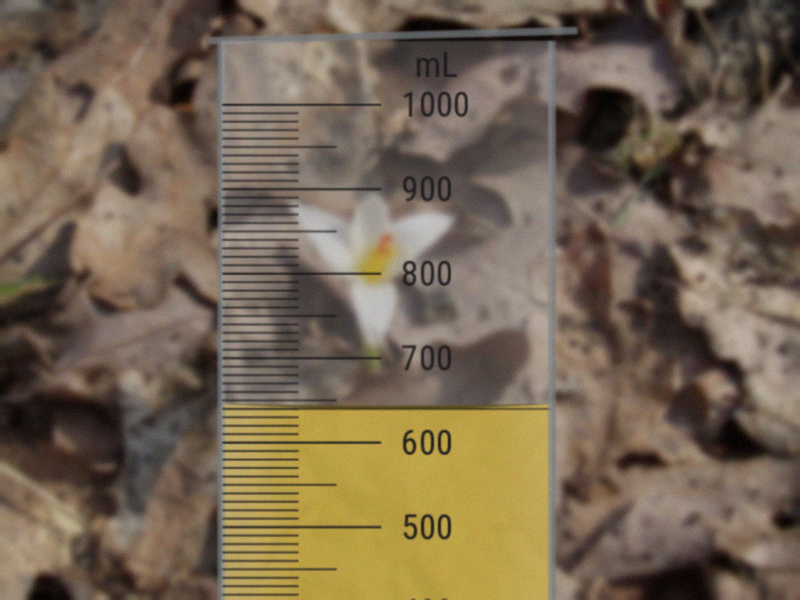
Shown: 640 mL
